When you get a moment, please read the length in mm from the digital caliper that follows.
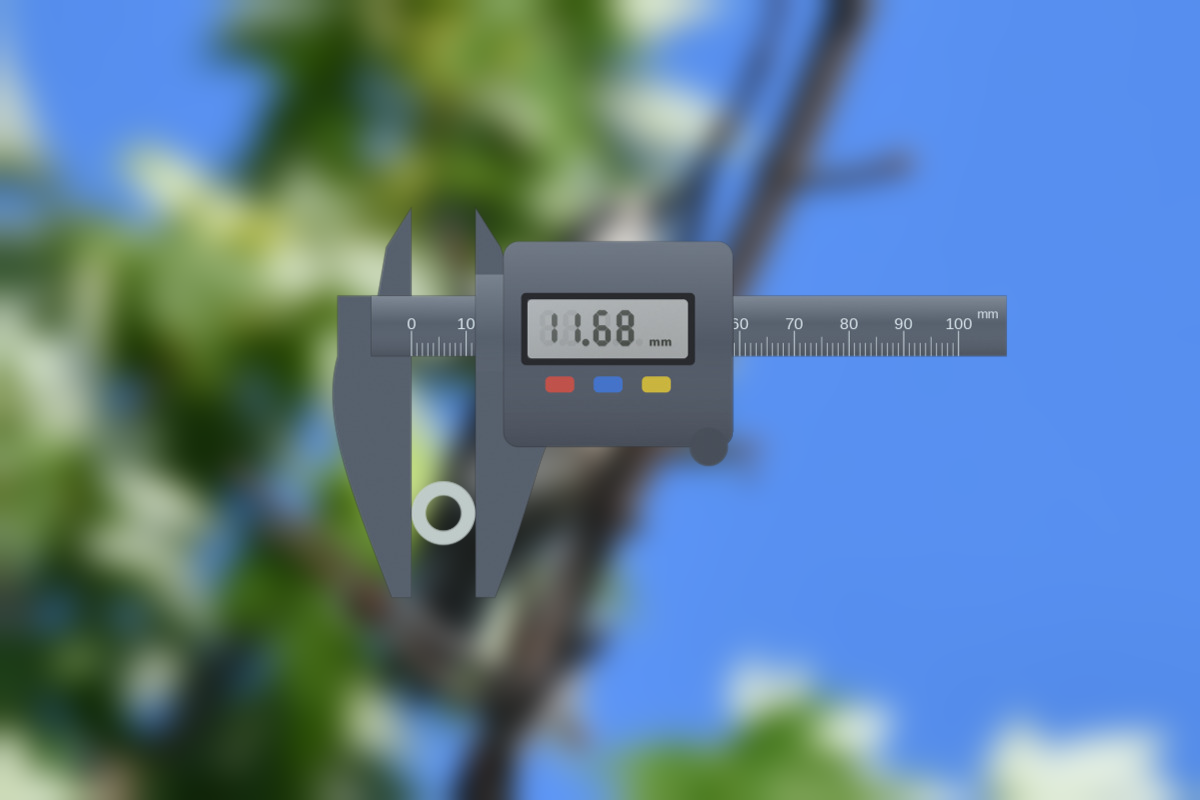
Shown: 11.68 mm
